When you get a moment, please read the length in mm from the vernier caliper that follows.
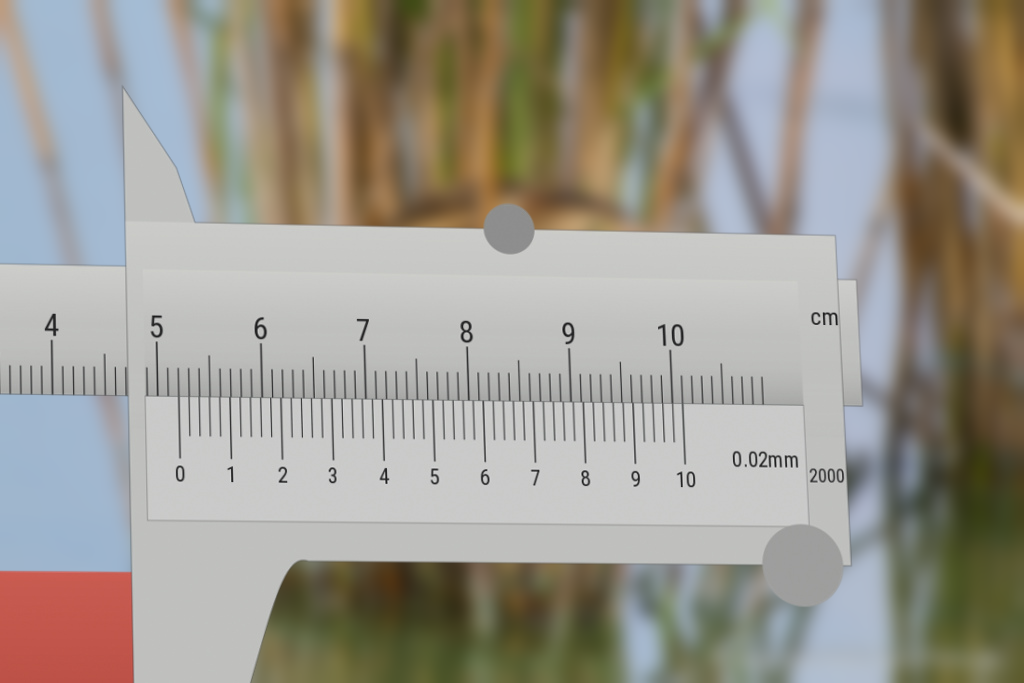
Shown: 52.0 mm
